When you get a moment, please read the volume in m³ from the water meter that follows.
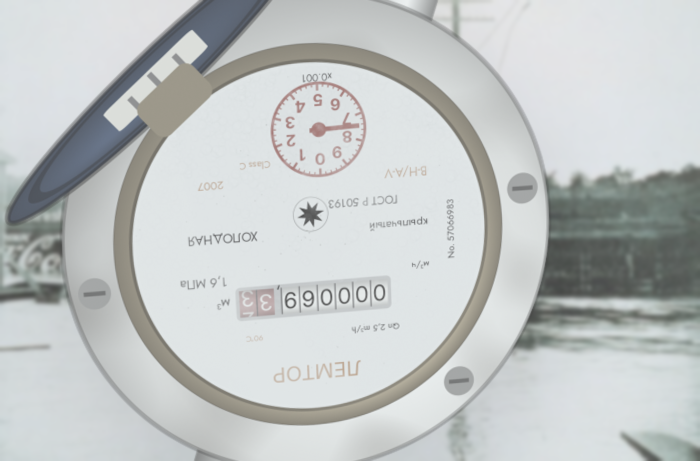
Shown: 69.327 m³
